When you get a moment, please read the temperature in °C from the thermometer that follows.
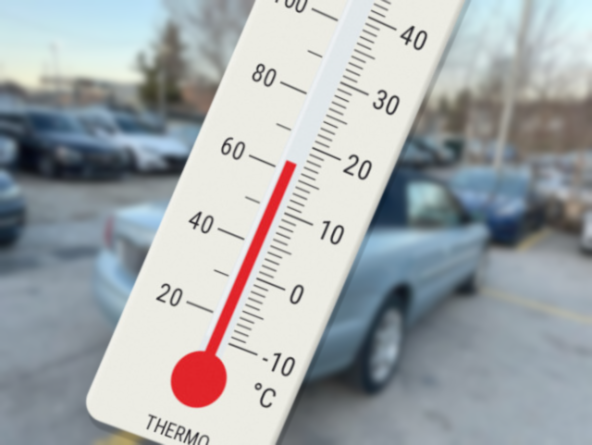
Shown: 17 °C
